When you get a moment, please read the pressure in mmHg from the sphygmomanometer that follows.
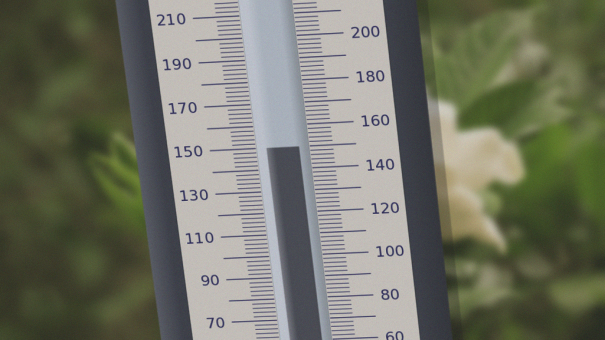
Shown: 150 mmHg
